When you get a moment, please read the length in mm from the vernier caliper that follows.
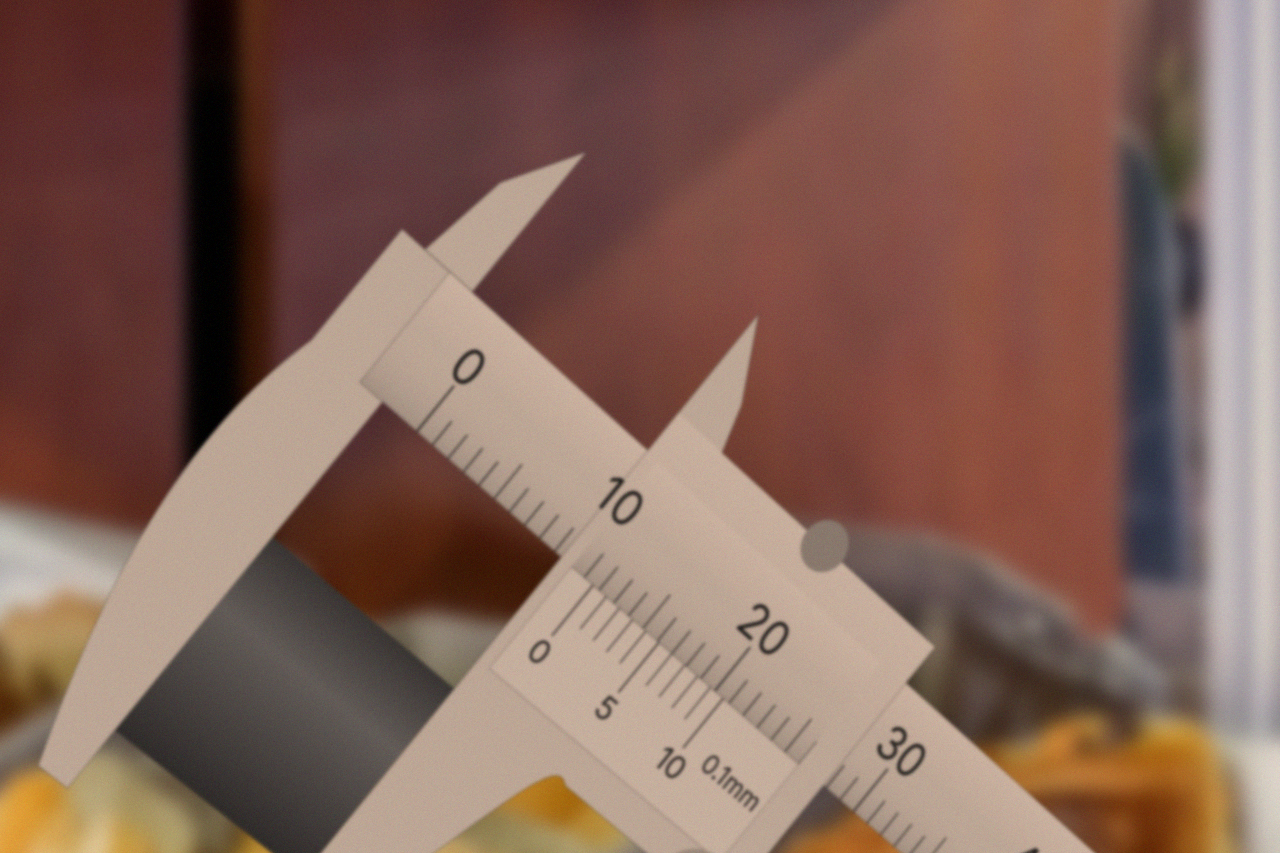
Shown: 11.6 mm
